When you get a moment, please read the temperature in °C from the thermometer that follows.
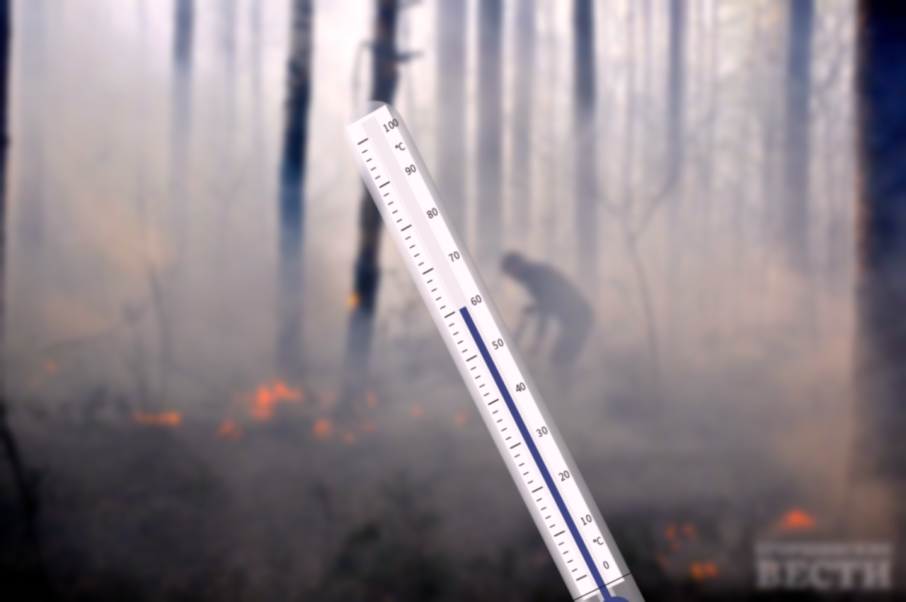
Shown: 60 °C
